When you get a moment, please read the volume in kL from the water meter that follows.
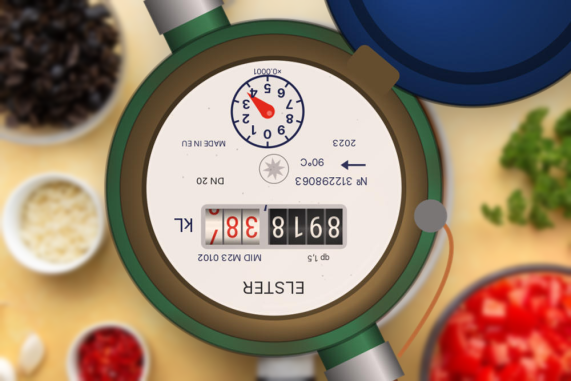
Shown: 8918.3873 kL
